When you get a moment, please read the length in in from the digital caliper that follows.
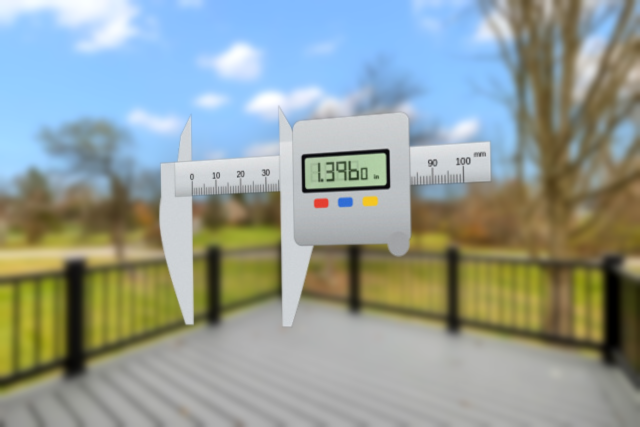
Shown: 1.3960 in
